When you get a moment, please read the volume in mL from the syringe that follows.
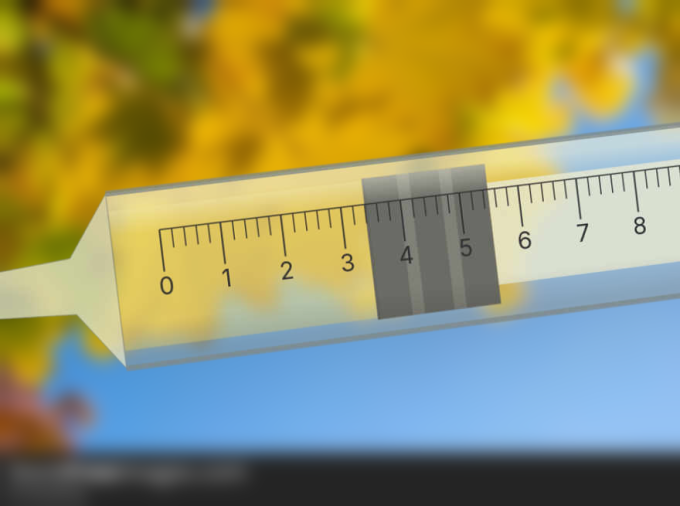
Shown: 3.4 mL
